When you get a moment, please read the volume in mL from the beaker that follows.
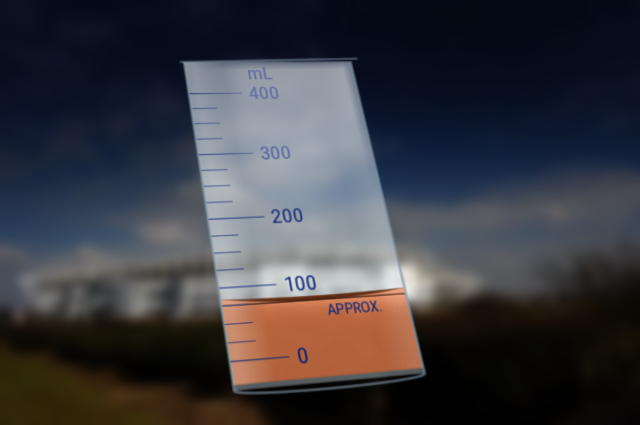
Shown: 75 mL
